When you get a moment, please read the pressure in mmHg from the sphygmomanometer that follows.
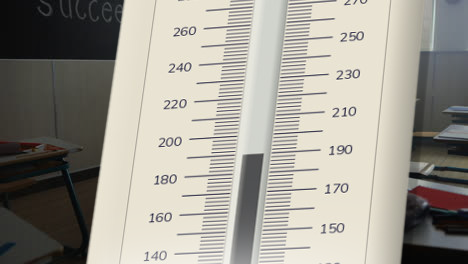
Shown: 190 mmHg
